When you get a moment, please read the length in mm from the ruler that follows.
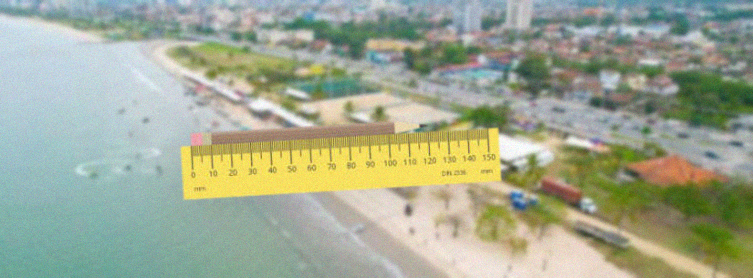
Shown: 120 mm
